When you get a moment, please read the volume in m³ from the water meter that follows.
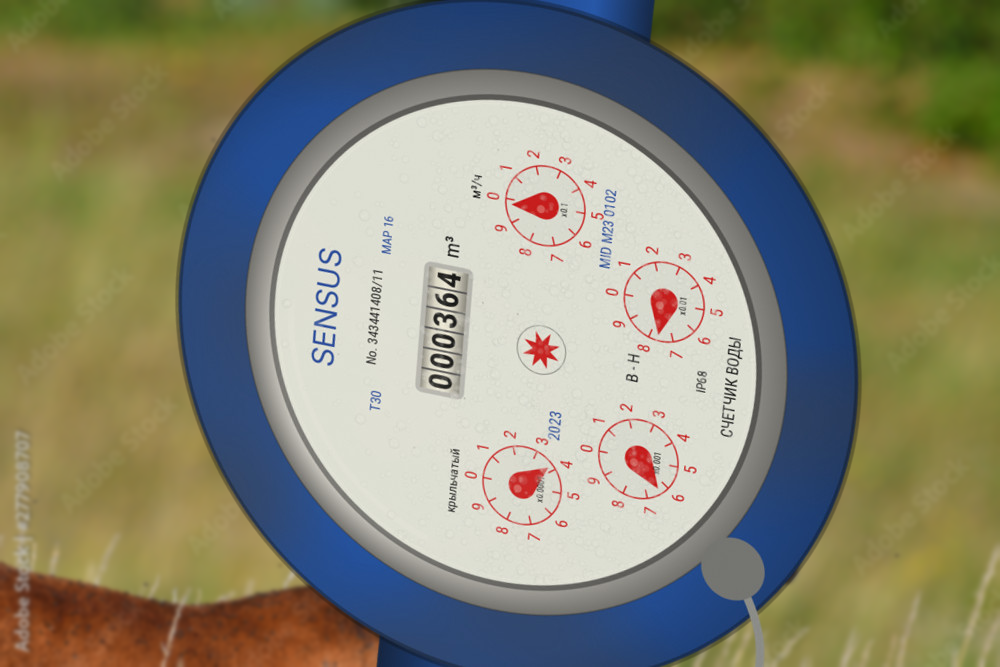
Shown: 363.9763 m³
